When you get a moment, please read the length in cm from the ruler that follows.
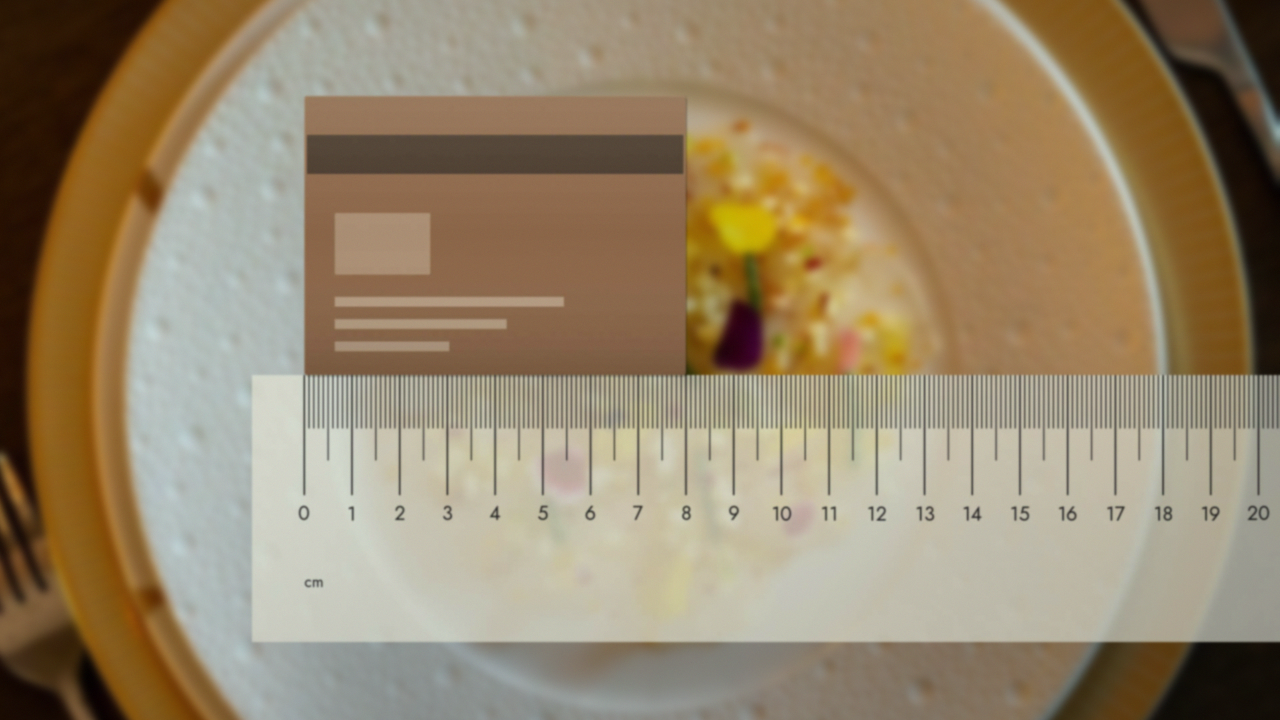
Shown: 8 cm
